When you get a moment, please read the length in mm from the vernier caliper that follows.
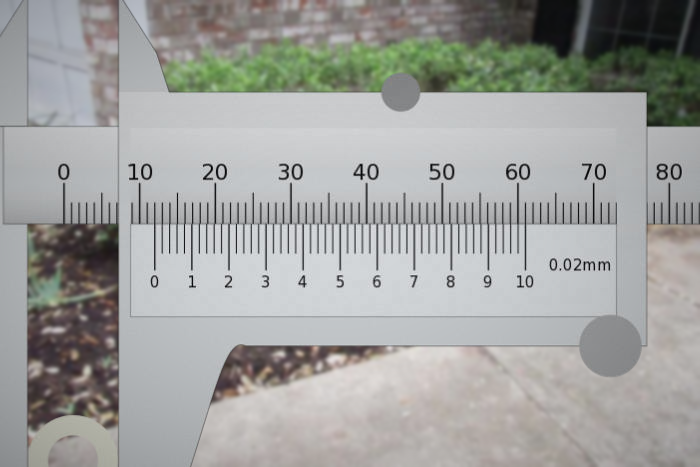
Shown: 12.0 mm
